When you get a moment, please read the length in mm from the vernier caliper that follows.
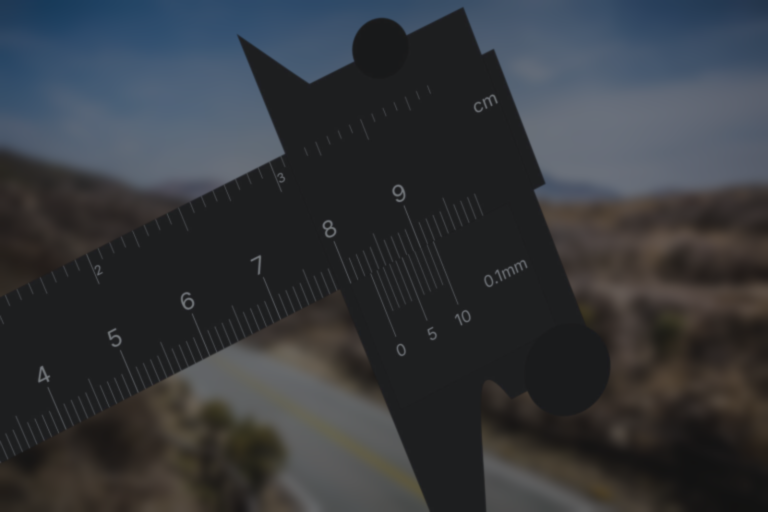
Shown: 82.8 mm
